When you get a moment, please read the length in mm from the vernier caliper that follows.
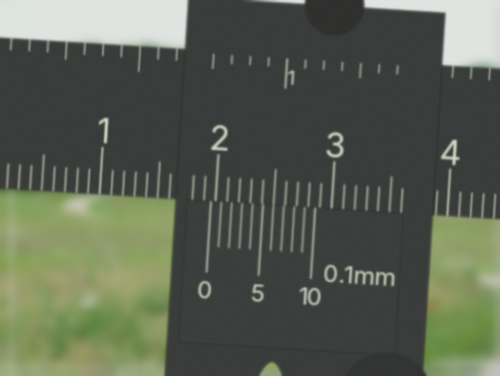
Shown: 19.6 mm
